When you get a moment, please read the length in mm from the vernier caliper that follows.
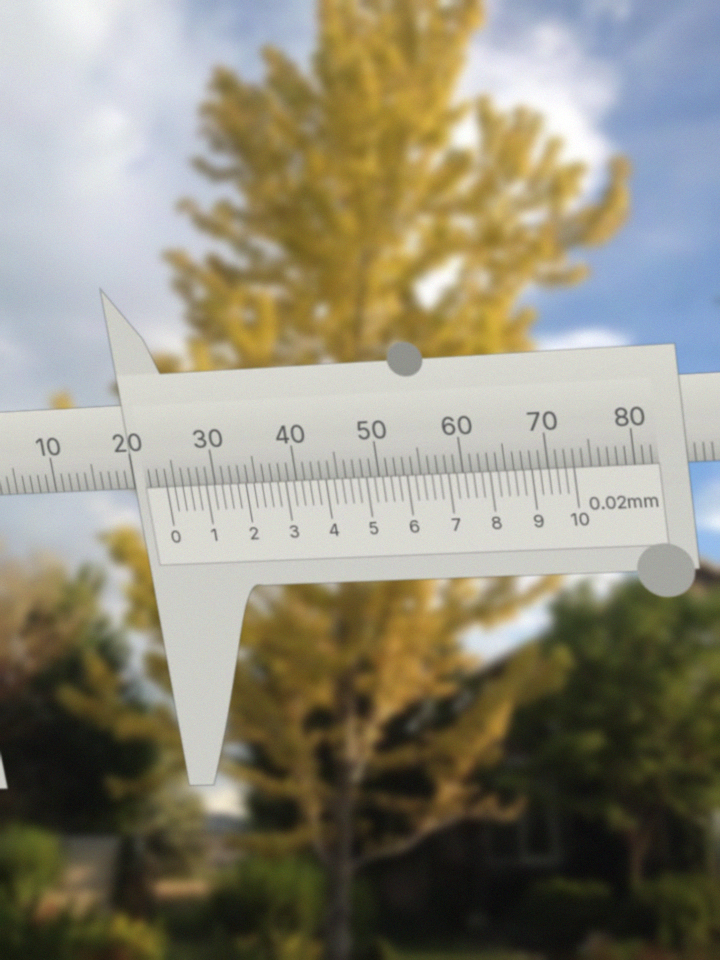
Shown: 24.0 mm
